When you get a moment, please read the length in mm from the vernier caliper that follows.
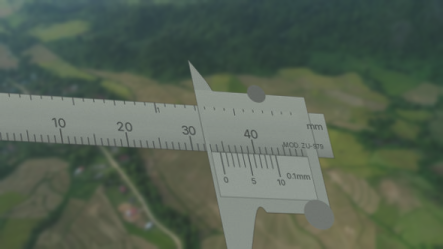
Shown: 34.4 mm
